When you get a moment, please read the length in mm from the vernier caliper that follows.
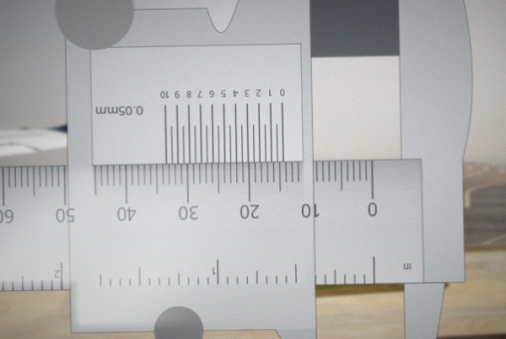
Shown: 14.4 mm
